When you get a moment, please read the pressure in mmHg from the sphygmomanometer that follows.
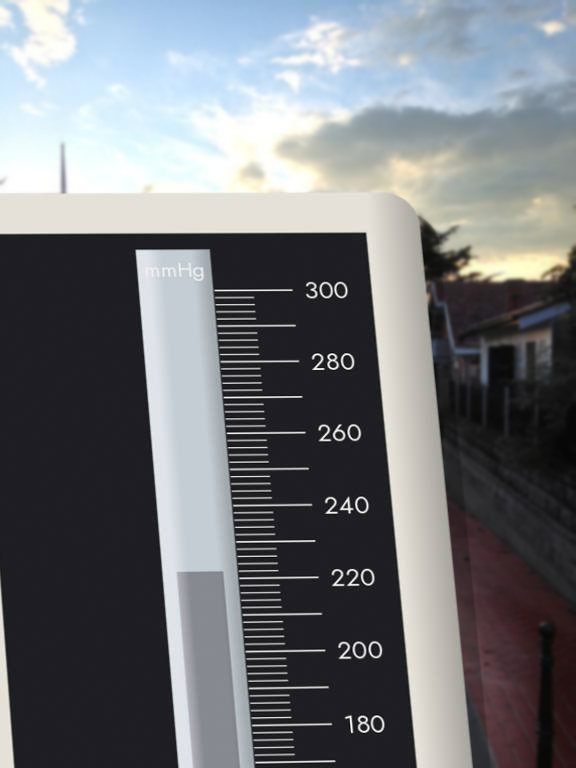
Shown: 222 mmHg
